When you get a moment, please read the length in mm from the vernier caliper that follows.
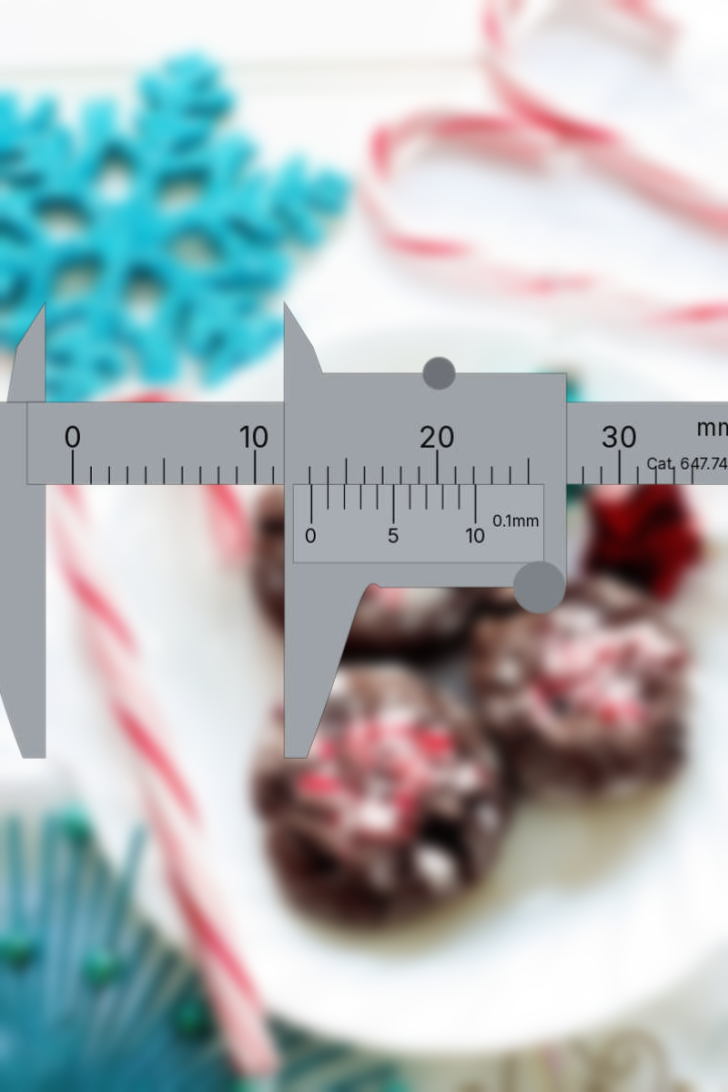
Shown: 13.1 mm
